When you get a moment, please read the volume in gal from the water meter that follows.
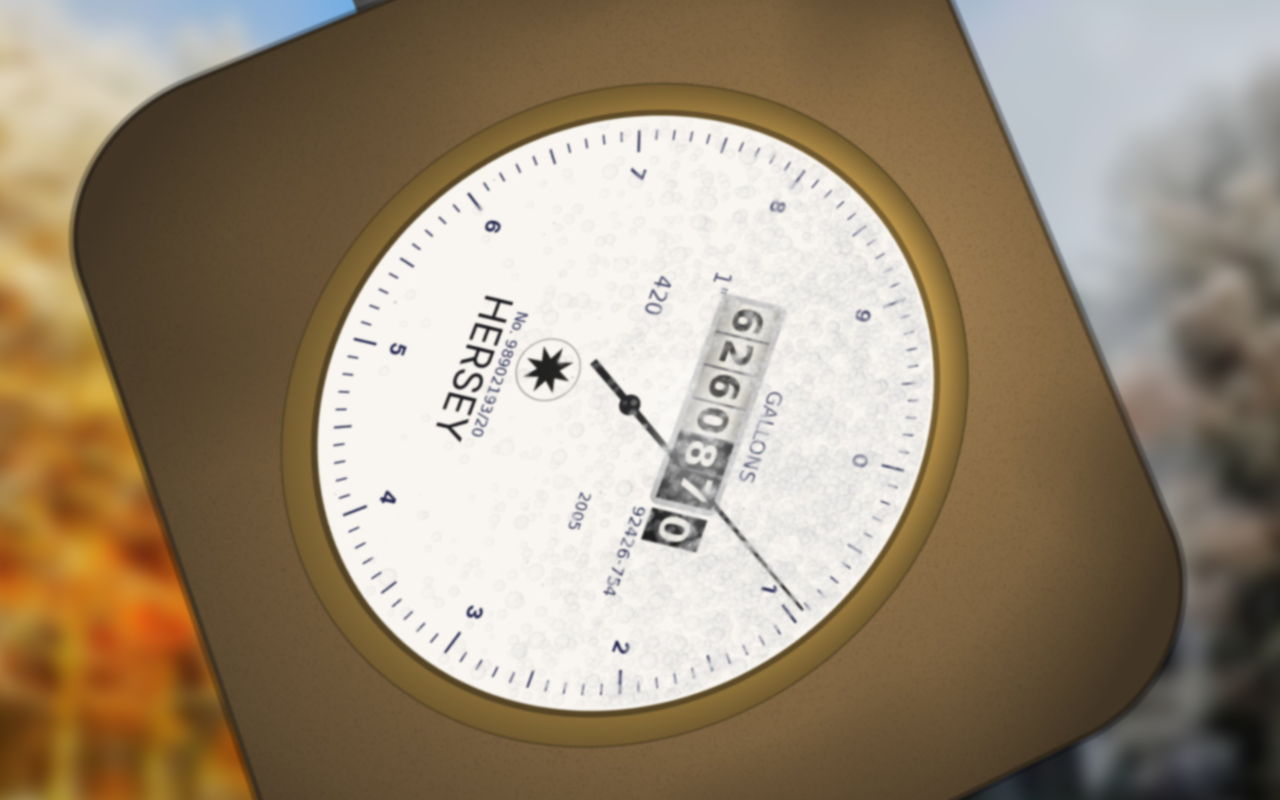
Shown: 6260870.9 gal
